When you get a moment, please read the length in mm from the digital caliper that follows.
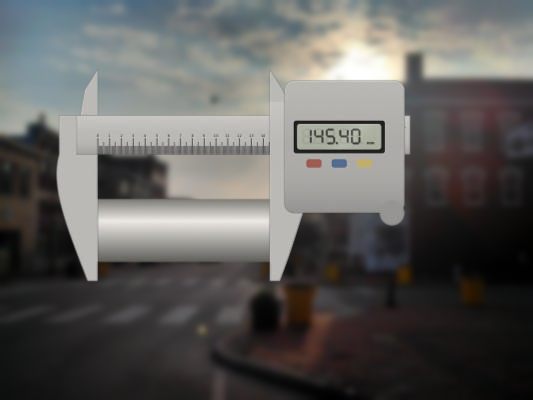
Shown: 145.40 mm
